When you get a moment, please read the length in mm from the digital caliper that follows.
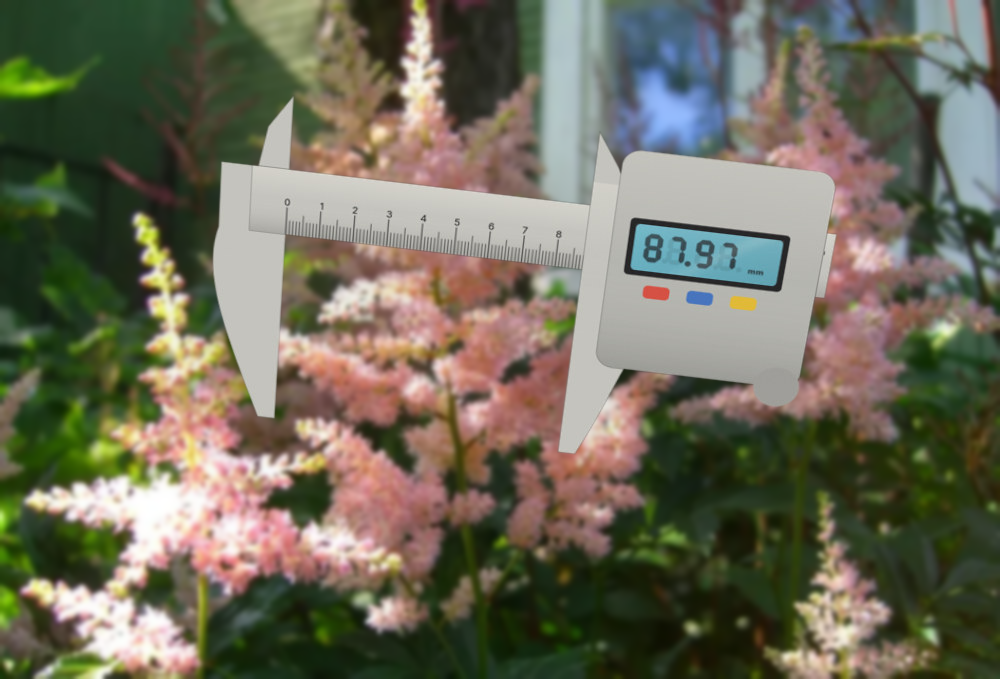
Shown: 87.97 mm
